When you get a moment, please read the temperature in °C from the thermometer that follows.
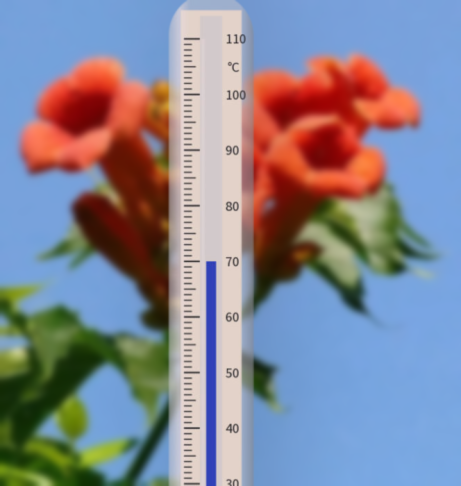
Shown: 70 °C
